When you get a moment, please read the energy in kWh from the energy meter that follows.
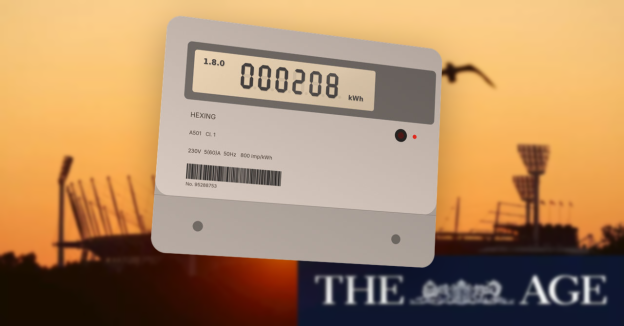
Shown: 208 kWh
